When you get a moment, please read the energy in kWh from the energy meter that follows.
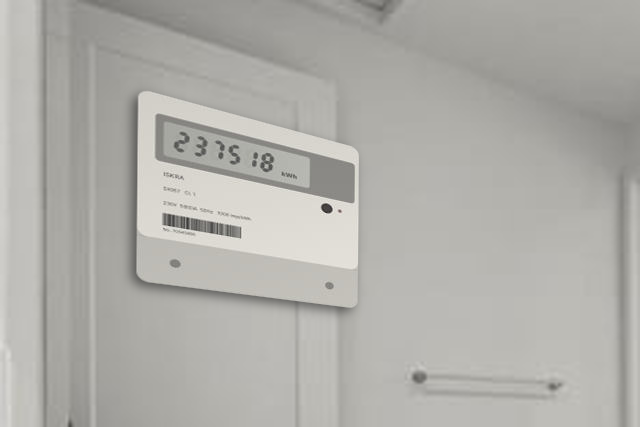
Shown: 237518 kWh
